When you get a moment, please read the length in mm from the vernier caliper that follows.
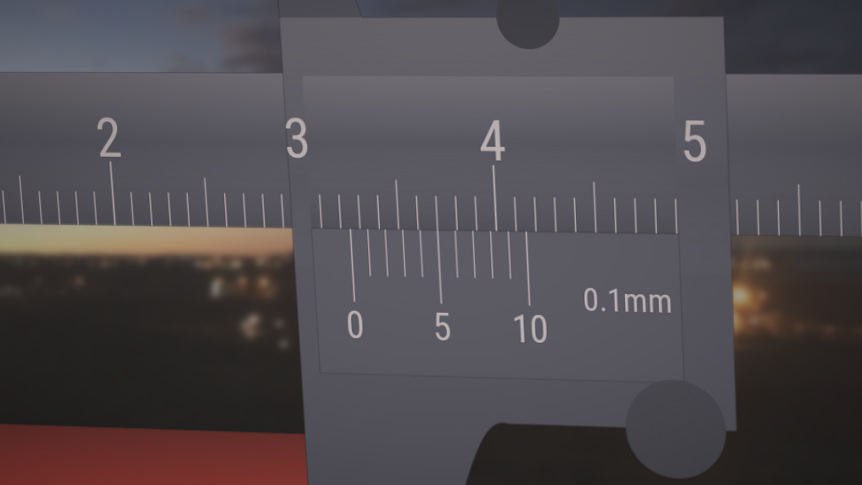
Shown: 32.5 mm
